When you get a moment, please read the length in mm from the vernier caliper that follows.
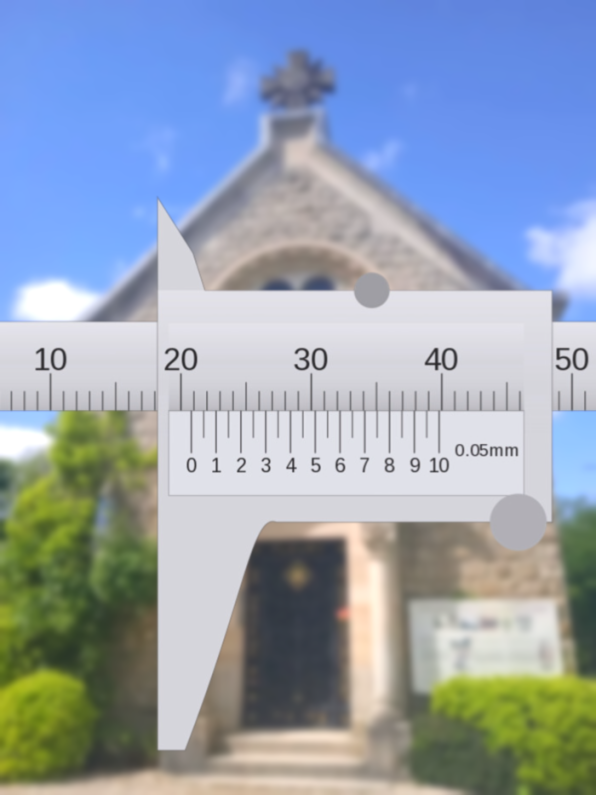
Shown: 20.8 mm
